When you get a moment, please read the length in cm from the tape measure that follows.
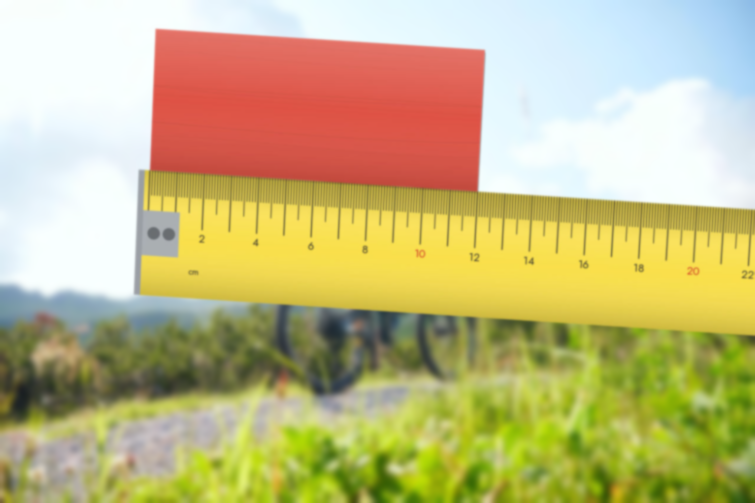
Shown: 12 cm
